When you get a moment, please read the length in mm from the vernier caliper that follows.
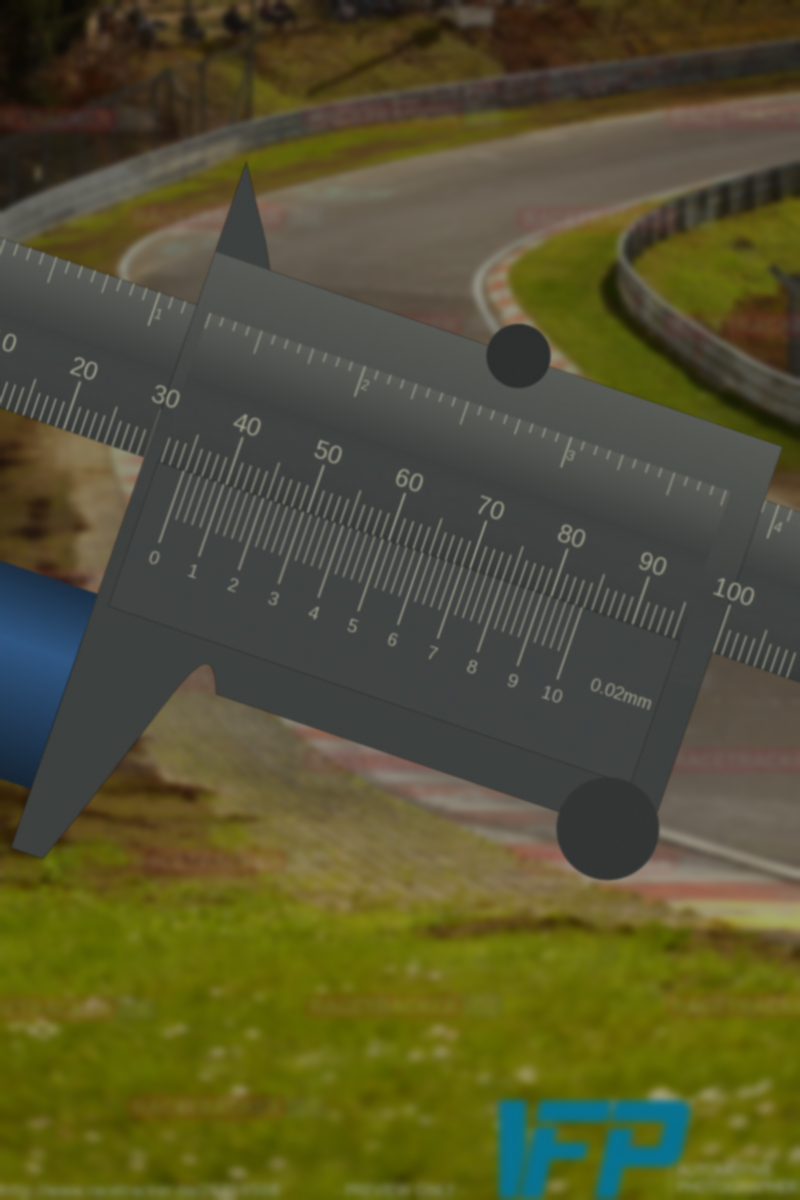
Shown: 34.8 mm
